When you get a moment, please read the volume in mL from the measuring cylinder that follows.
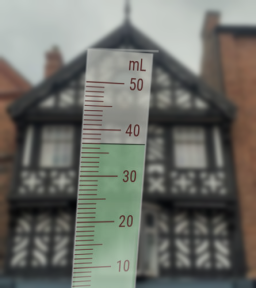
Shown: 37 mL
